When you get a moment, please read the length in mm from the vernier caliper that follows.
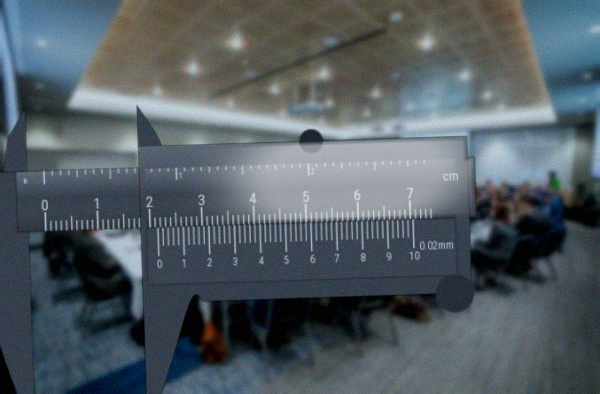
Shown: 21.5 mm
